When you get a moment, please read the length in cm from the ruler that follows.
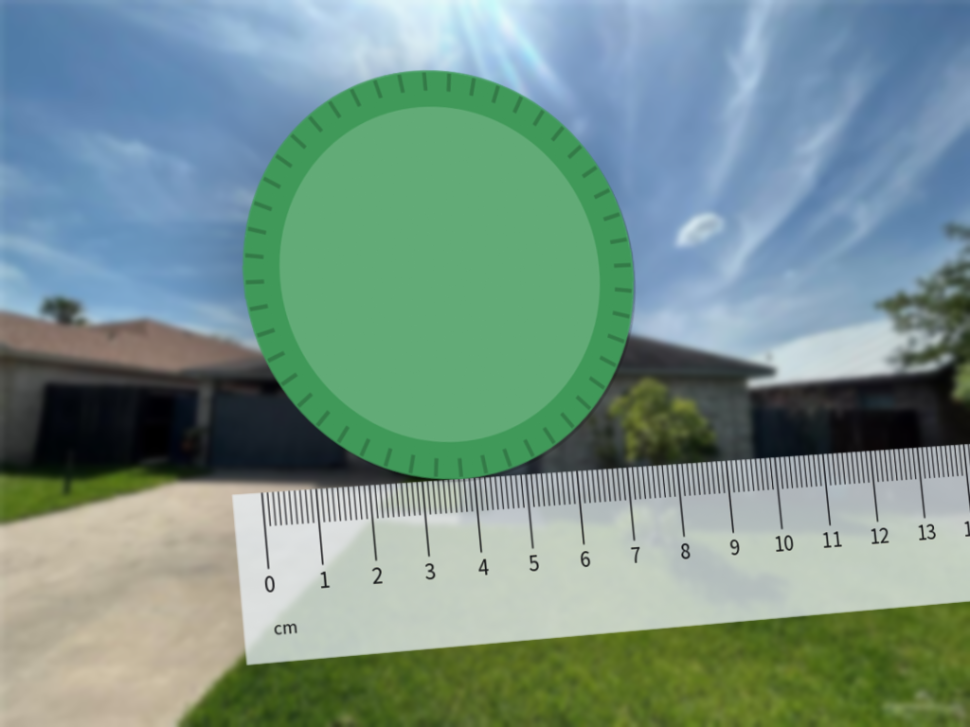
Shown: 7.5 cm
